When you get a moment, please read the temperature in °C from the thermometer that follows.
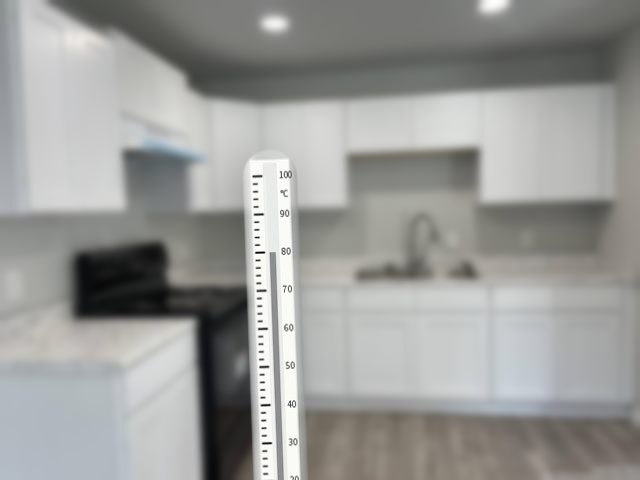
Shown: 80 °C
